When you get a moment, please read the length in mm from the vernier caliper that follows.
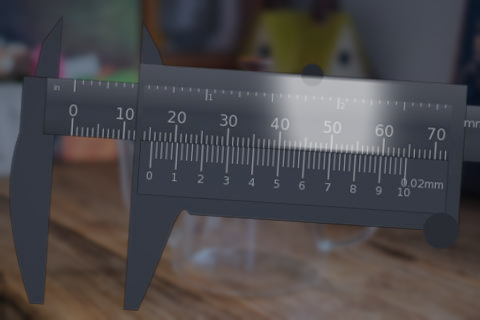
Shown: 15.5 mm
